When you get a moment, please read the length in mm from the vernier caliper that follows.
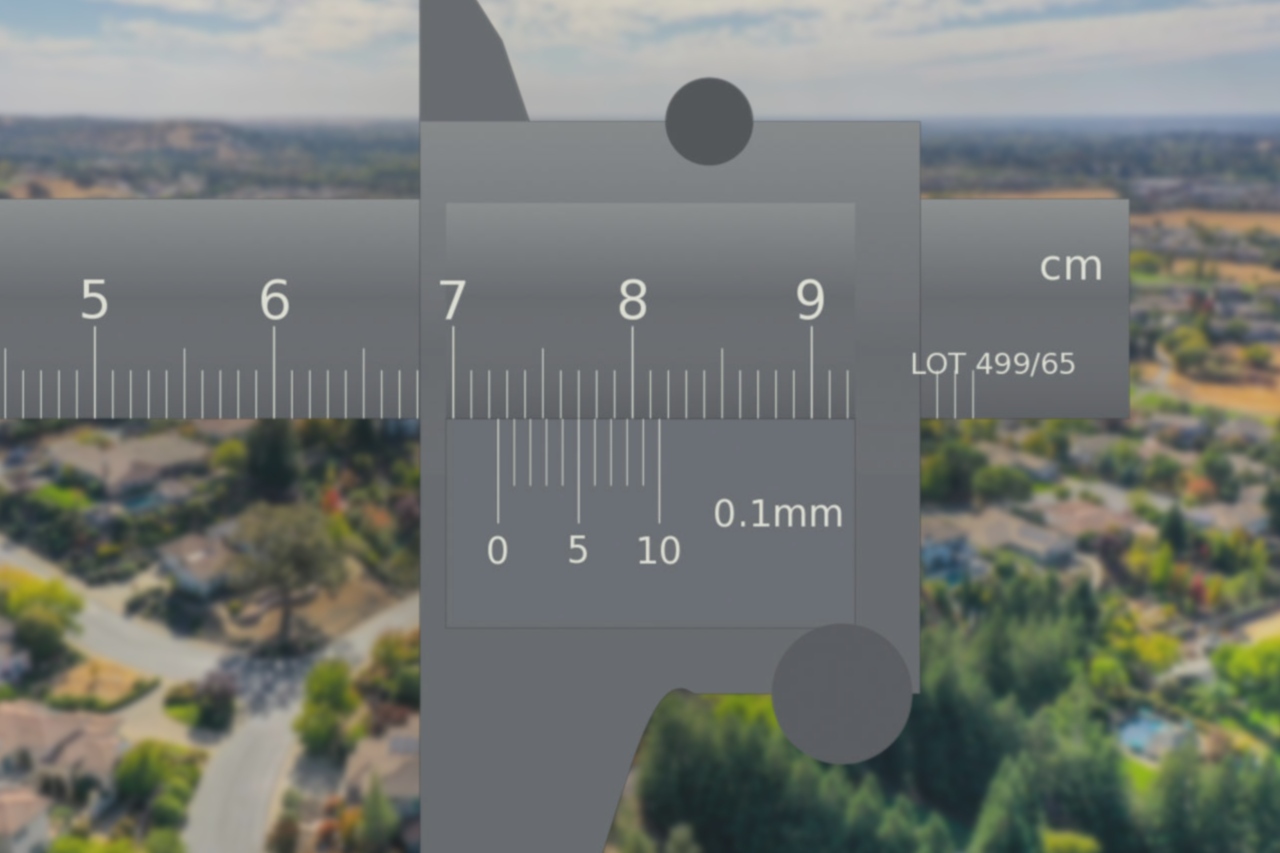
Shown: 72.5 mm
